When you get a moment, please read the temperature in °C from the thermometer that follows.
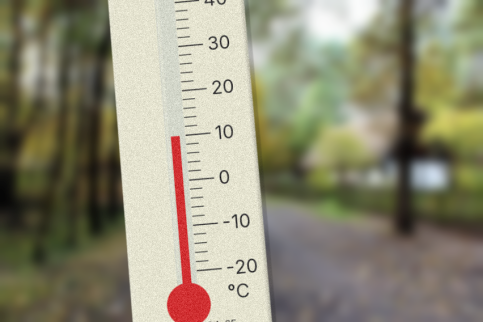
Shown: 10 °C
